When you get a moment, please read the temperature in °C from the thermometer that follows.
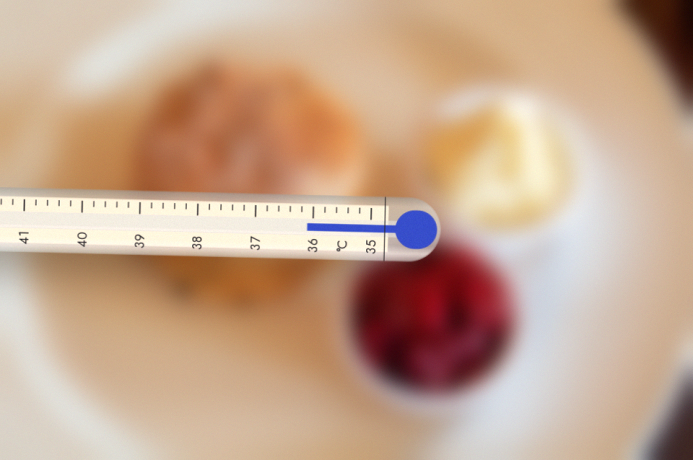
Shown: 36.1 °C
